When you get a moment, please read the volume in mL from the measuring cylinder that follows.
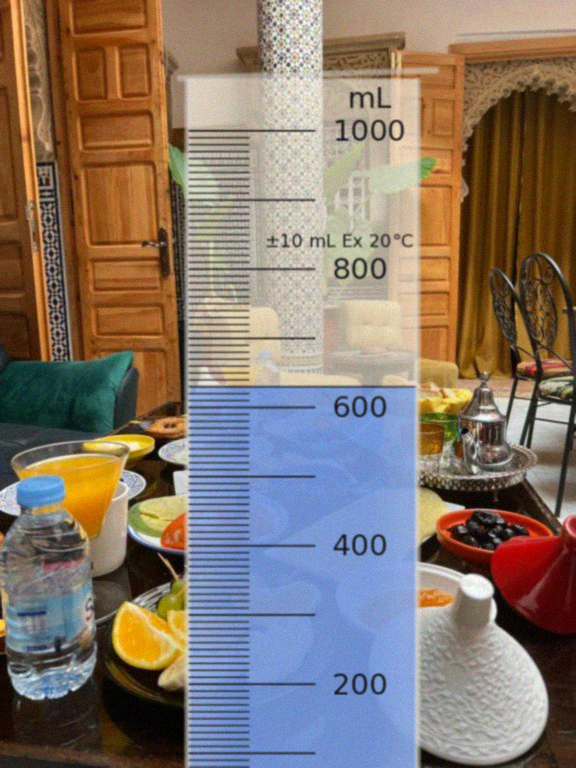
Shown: 630 mL
